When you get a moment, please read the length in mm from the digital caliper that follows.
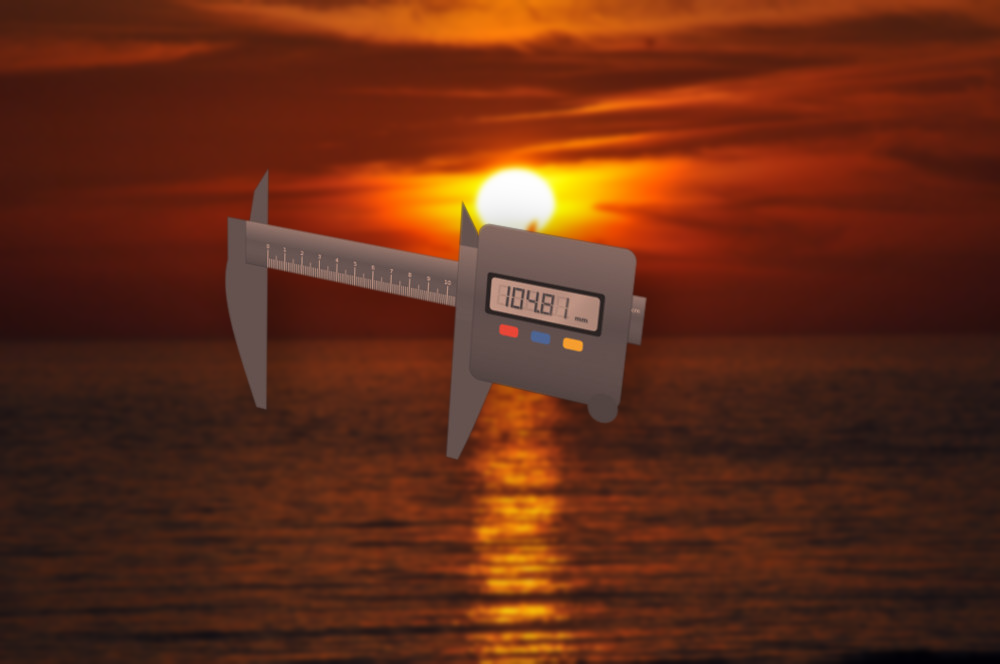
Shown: 104.81 mm
